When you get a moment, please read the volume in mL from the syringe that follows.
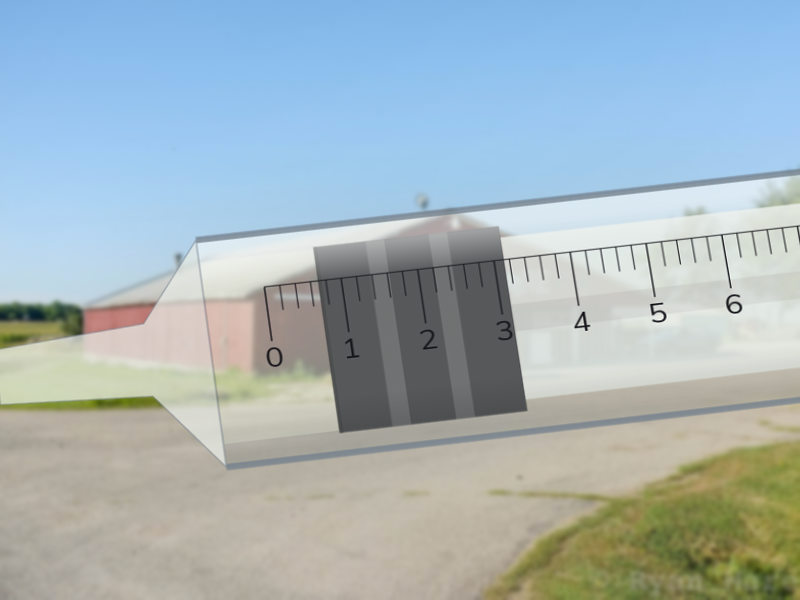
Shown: 0.7 mL
